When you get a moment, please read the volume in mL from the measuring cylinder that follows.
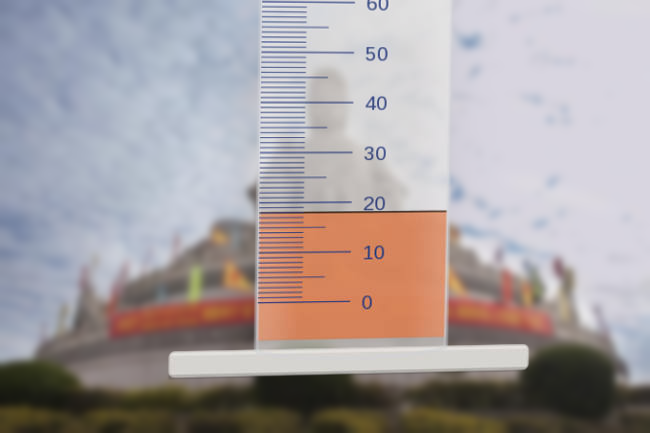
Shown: 18 mL
